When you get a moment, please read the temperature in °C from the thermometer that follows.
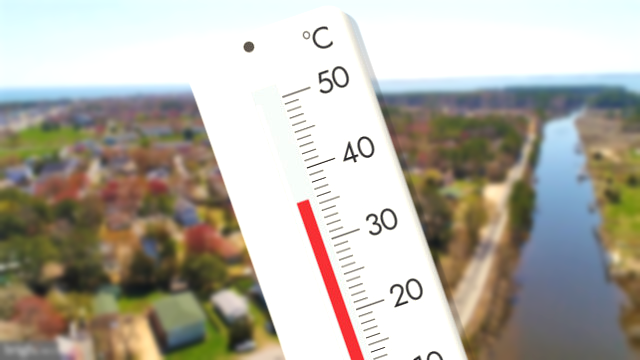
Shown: 36 °C
